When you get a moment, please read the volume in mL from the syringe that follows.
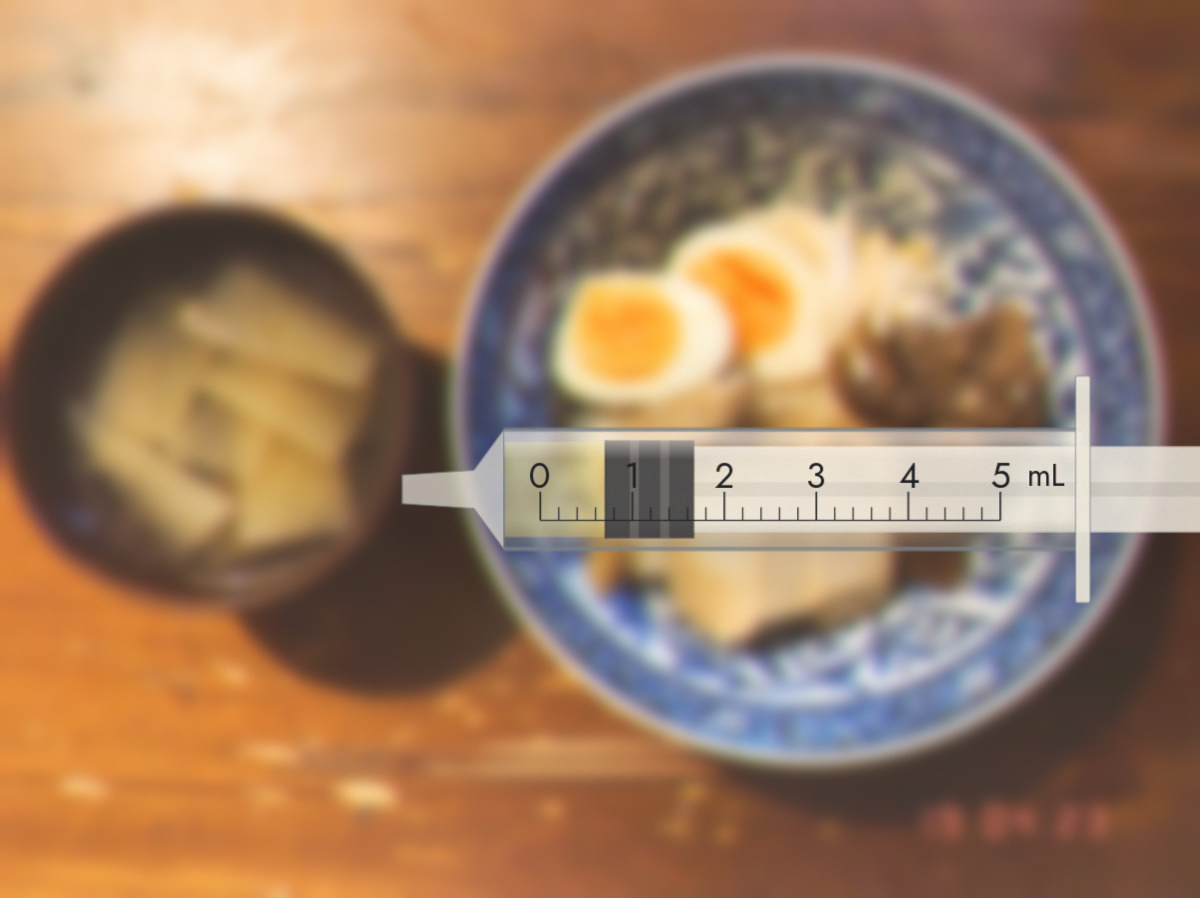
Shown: 0.7 mL
